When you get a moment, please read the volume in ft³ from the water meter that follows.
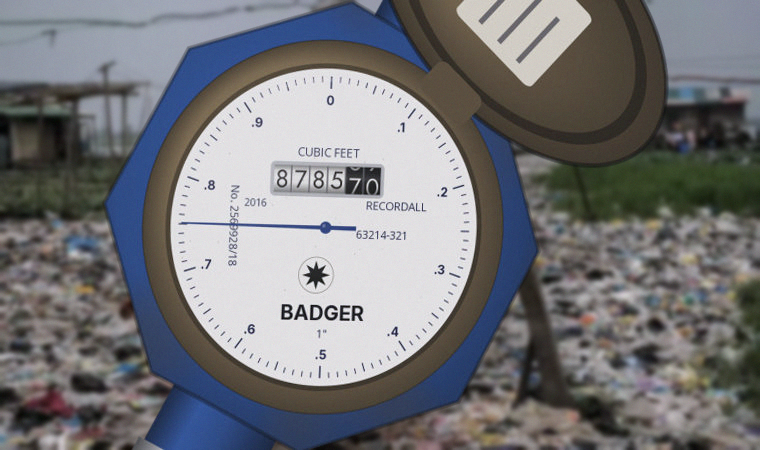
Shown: 878569.75 ft³
